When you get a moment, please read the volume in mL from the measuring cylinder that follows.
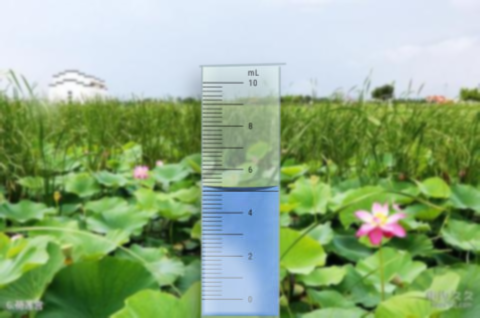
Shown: 5 mL
